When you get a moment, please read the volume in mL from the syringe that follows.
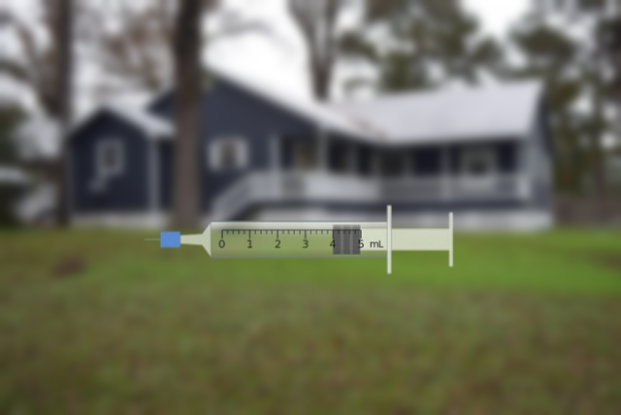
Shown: 4 mL
